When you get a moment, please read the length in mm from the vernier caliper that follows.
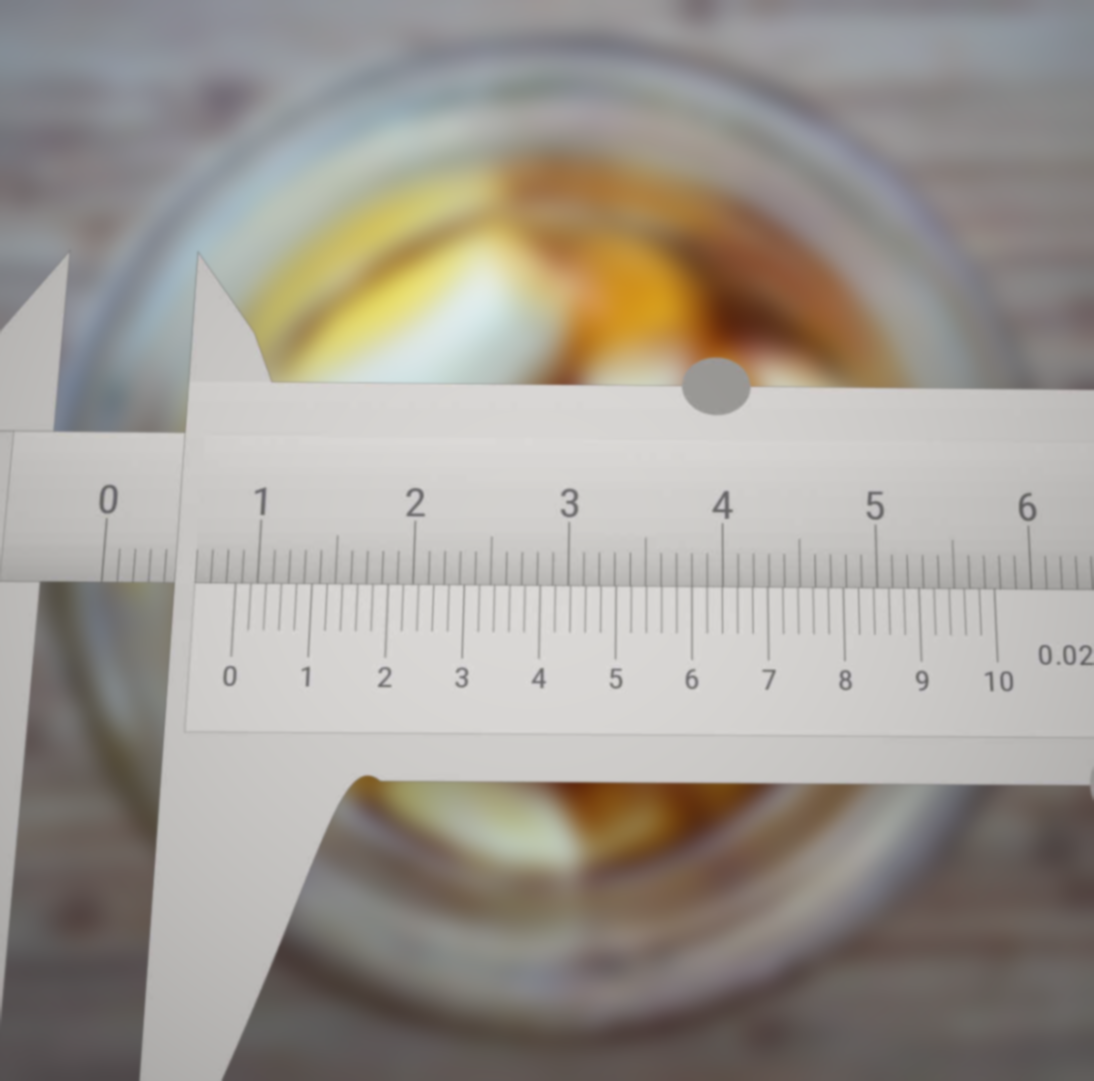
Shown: 8.6 mm
